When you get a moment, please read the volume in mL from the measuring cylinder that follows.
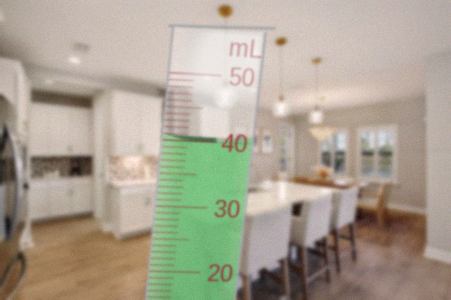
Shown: 40 mL
